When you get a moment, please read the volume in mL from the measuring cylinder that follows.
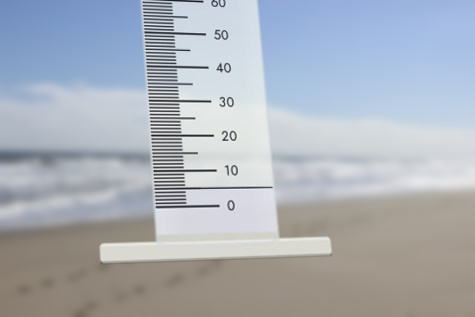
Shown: 5 mL
